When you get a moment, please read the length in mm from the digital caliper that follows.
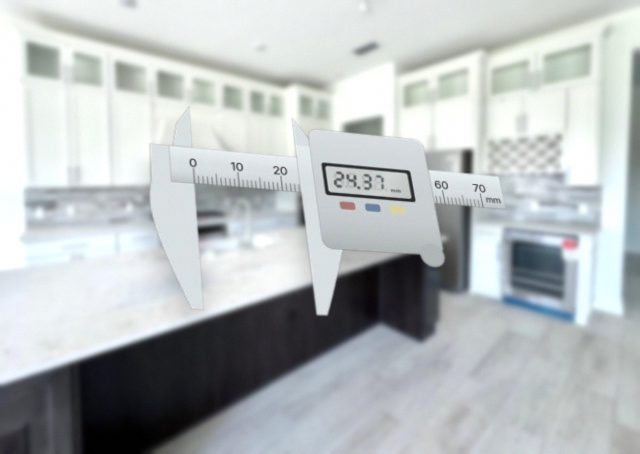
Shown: 24.37 mm
